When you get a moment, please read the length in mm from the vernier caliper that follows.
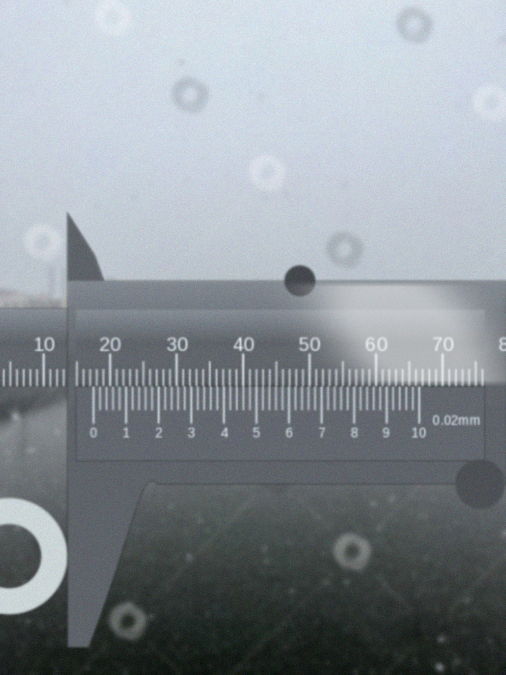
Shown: 17.5 mm
